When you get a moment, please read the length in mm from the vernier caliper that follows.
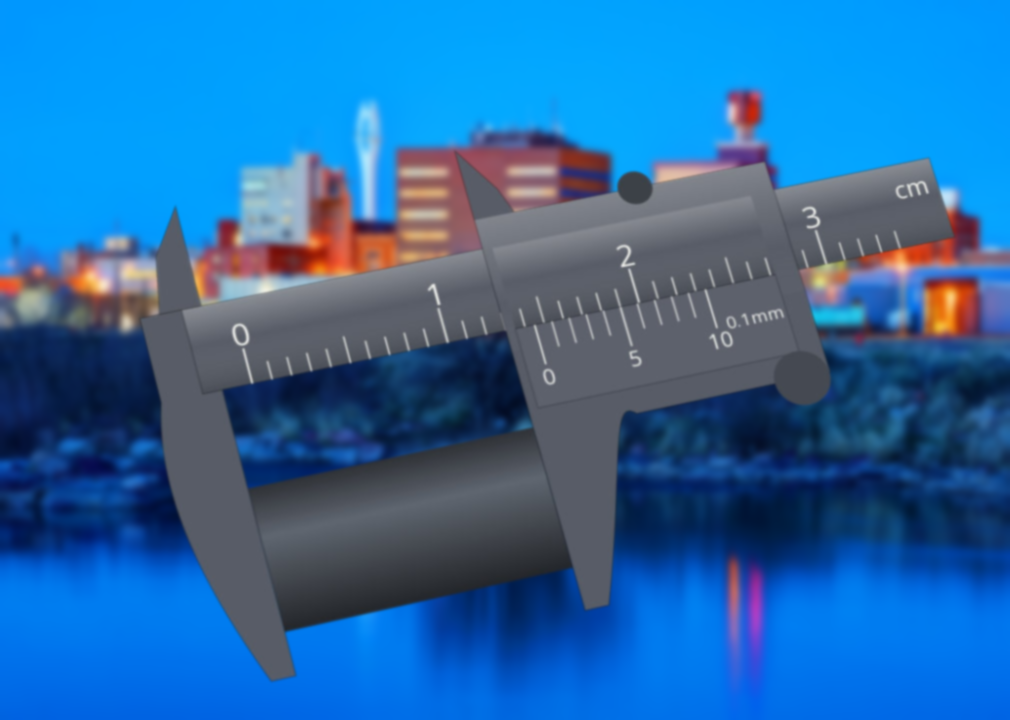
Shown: 14.5 mm
